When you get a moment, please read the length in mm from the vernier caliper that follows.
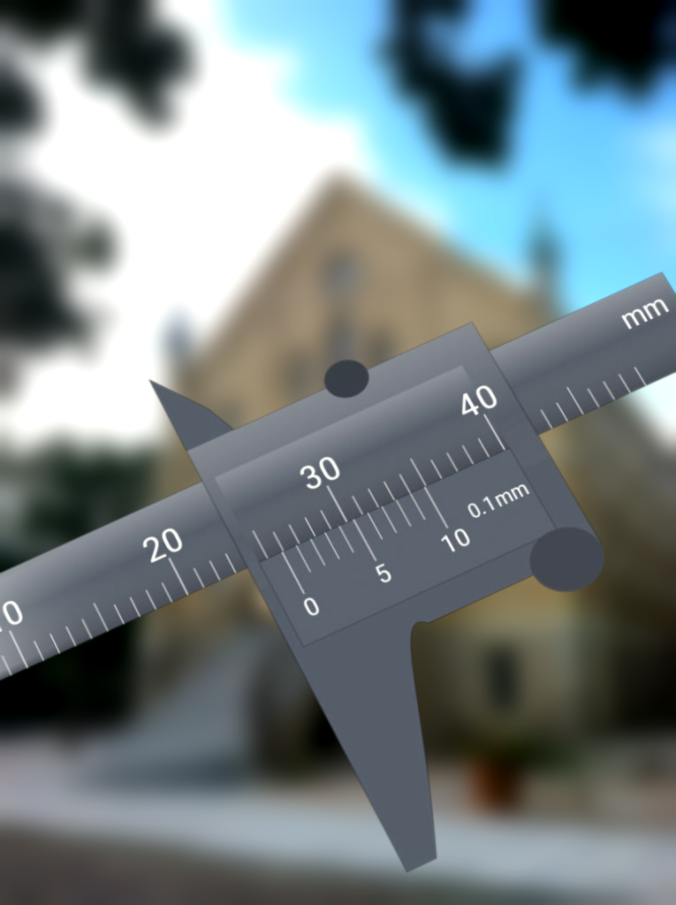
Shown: 25.9 mm
